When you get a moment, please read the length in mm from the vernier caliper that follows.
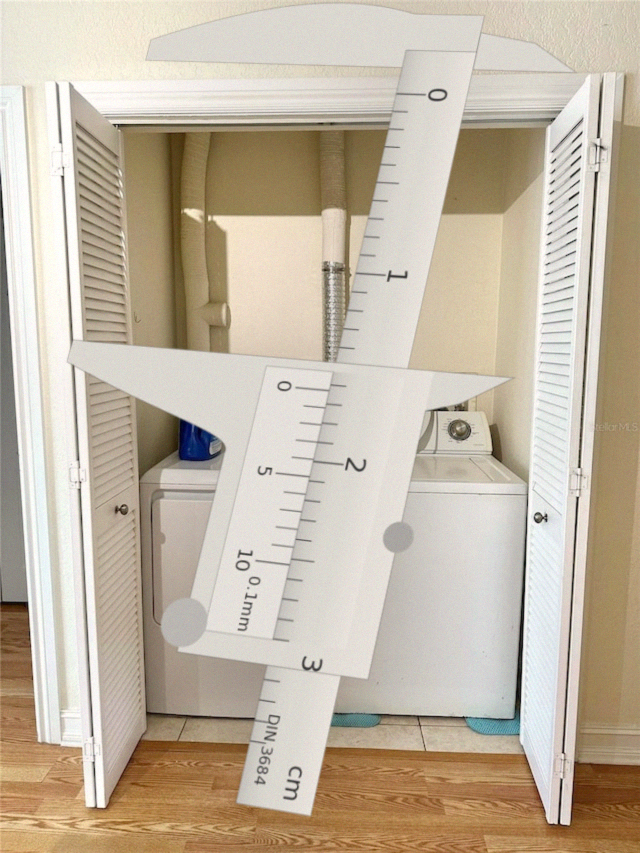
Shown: 16.3 mm
